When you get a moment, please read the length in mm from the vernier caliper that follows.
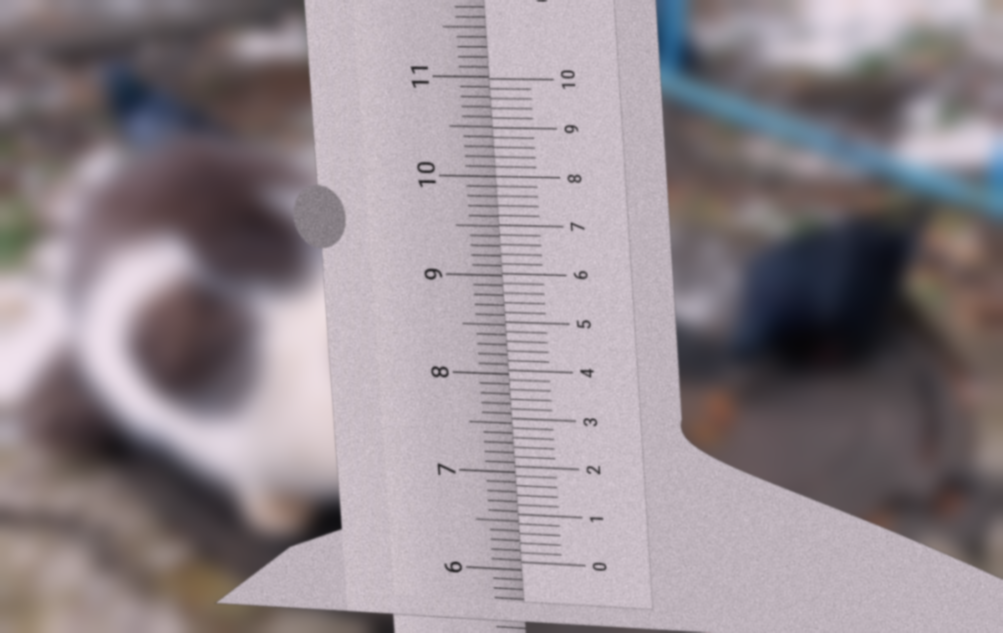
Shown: 60.8 mm
